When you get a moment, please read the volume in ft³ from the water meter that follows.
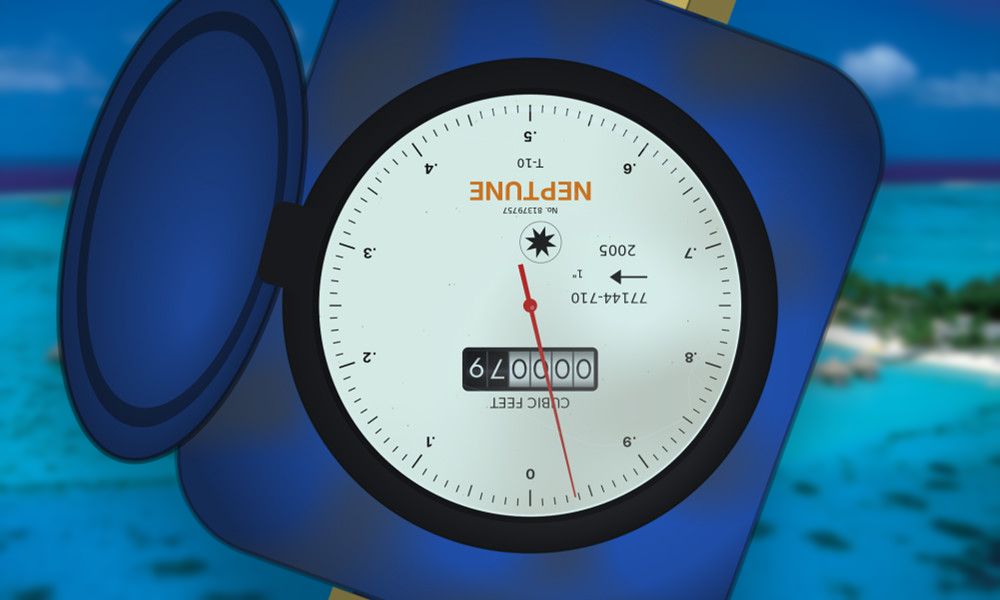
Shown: 78.96 ft³
